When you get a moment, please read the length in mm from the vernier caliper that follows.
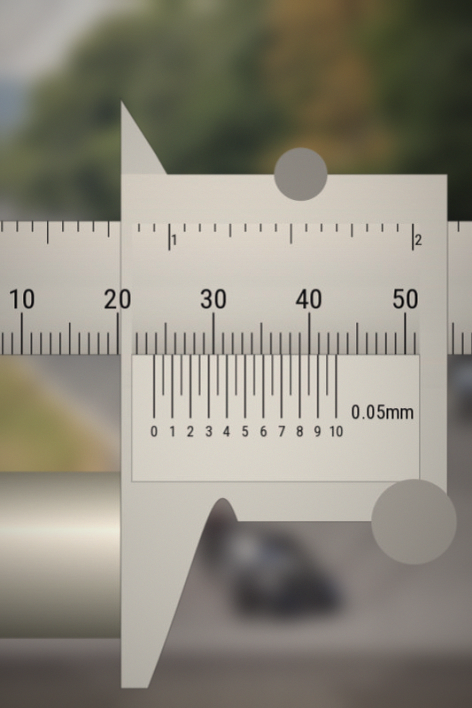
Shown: 23.8 mm
